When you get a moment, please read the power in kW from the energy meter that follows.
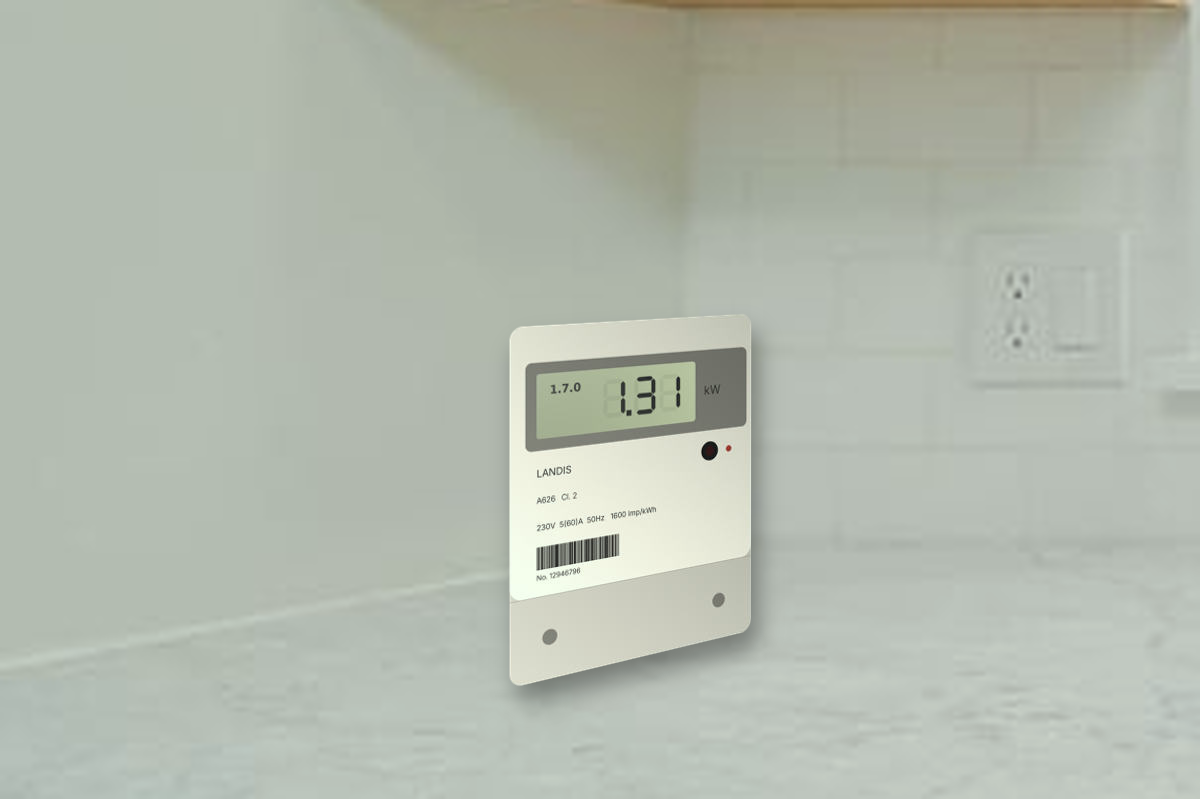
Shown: 1.31 kW
